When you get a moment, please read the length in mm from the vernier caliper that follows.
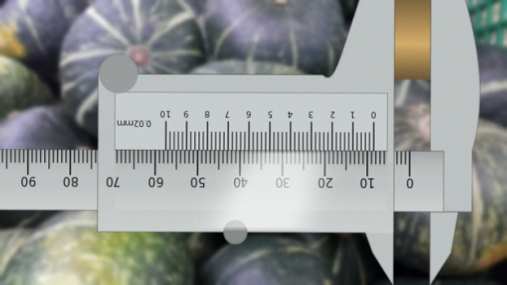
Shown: 8.5 mm
